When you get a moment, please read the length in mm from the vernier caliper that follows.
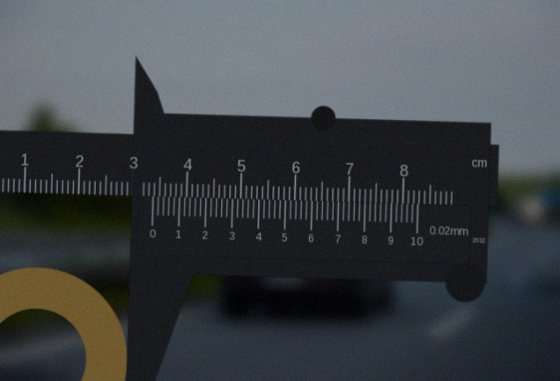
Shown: 33.8 mm
